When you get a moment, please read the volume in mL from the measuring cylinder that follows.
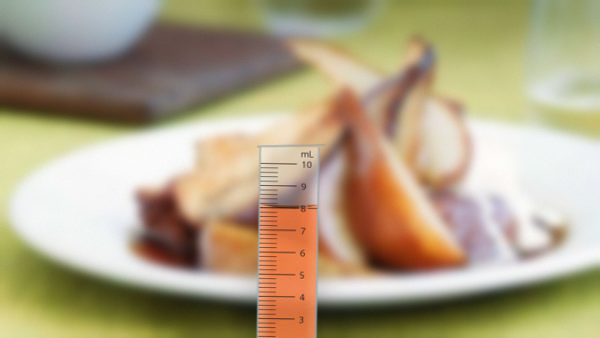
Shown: 8 mL
